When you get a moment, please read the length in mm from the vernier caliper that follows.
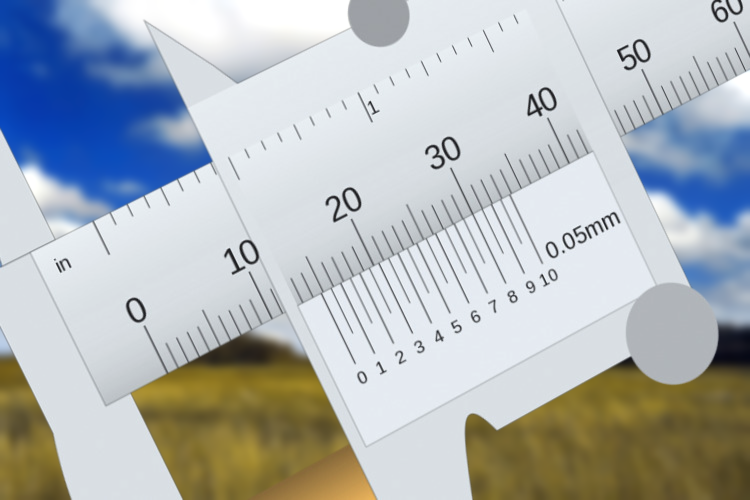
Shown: 14.8 mm
